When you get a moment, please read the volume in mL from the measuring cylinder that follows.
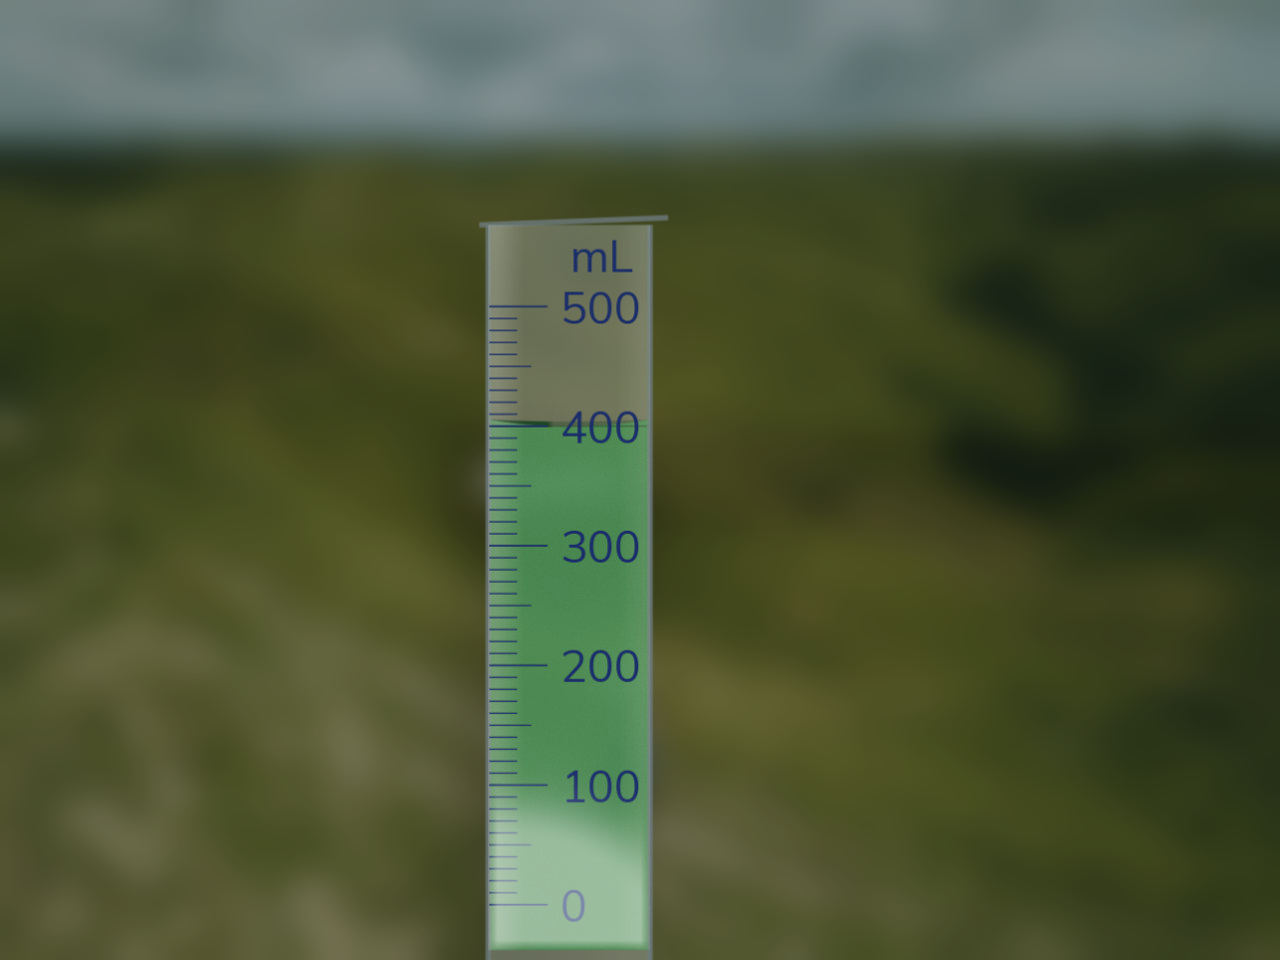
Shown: 400 mL
